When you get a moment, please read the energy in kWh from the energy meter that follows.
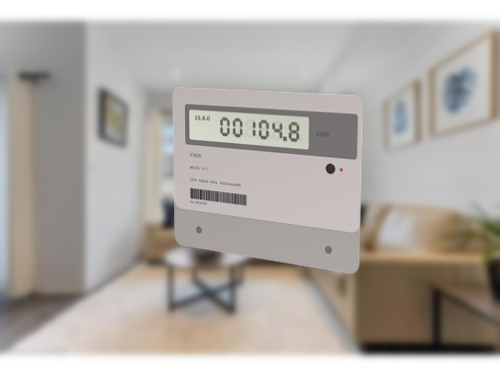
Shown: 104.8 kWh
